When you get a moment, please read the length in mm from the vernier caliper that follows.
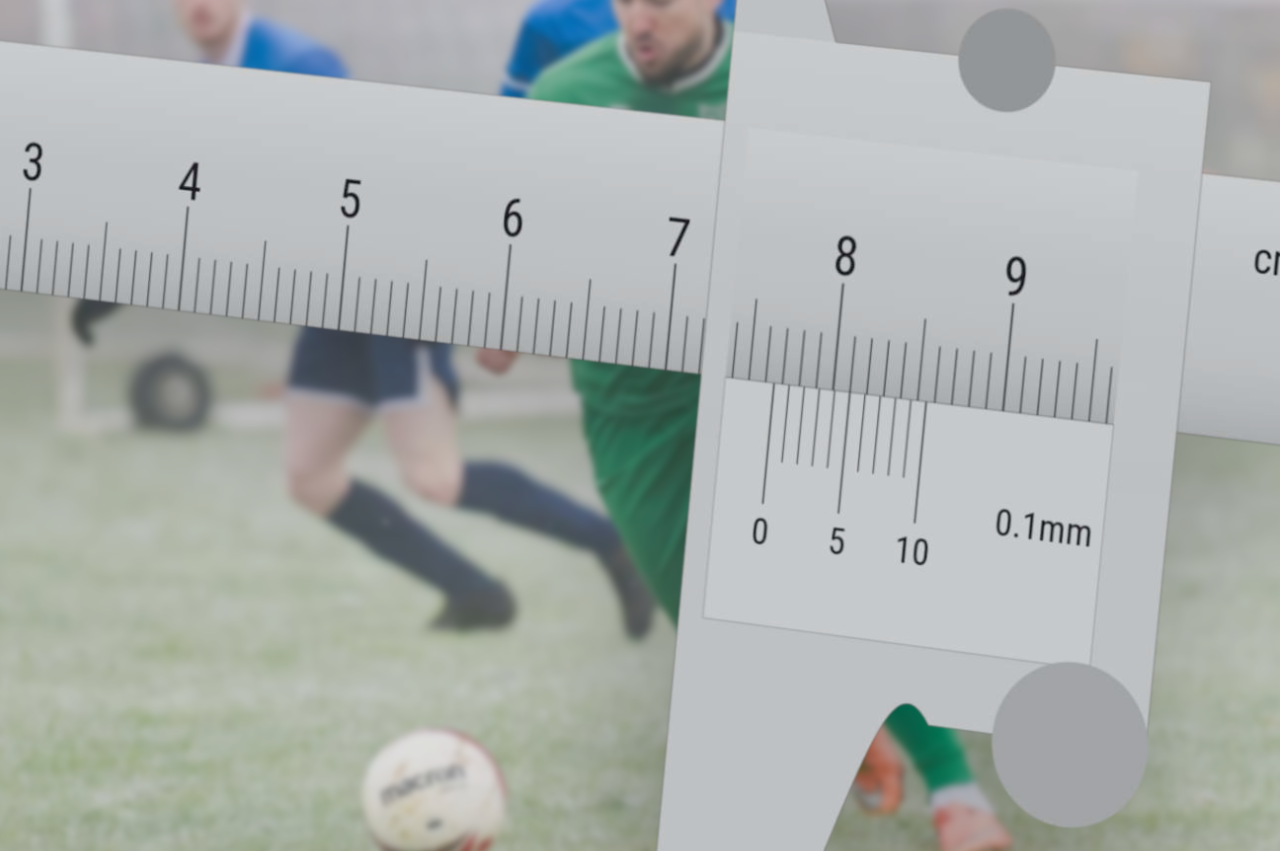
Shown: 76.5 mm
